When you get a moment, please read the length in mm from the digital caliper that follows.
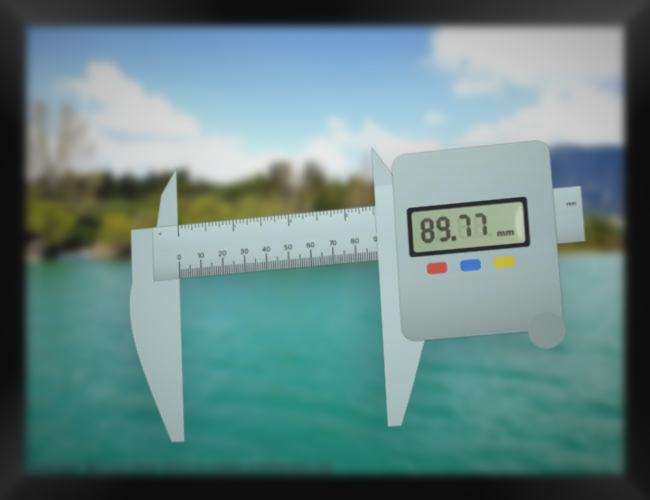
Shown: 89.77 mm
